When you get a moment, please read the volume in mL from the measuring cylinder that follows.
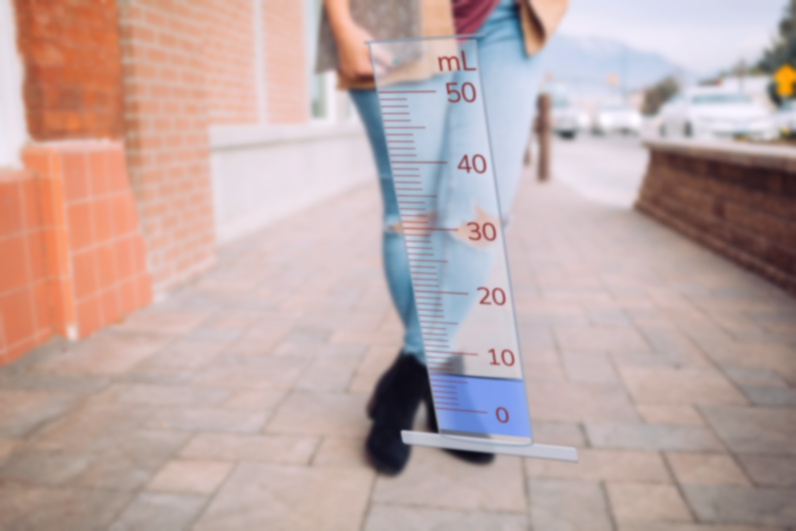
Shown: 6 mL
